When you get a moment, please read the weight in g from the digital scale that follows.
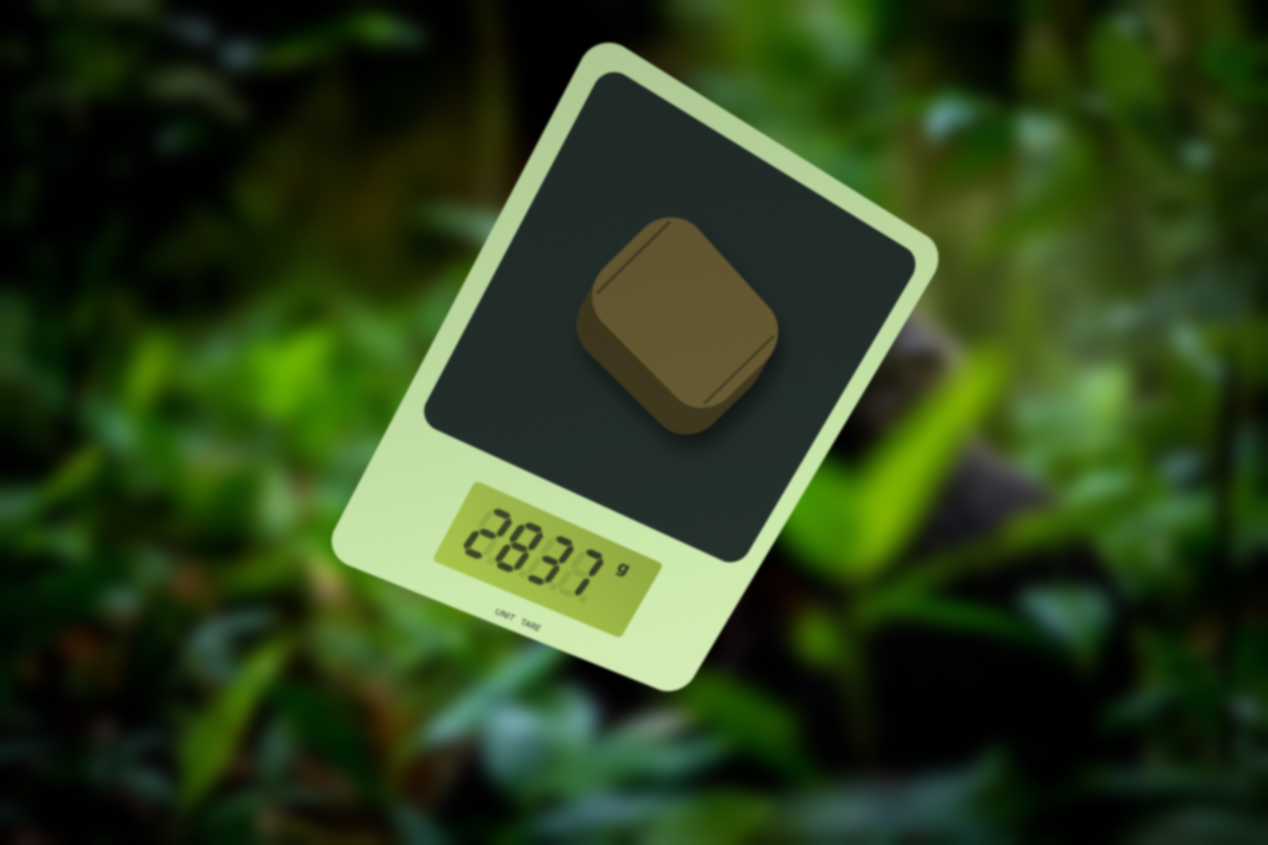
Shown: 2837 g
